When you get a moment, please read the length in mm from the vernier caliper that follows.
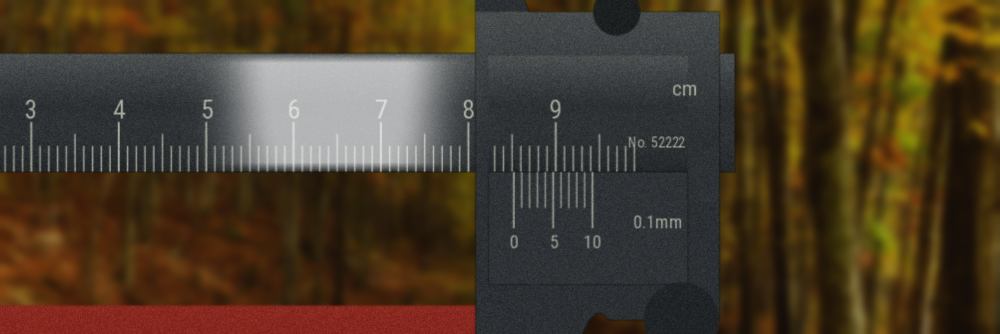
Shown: 85.2 mm
